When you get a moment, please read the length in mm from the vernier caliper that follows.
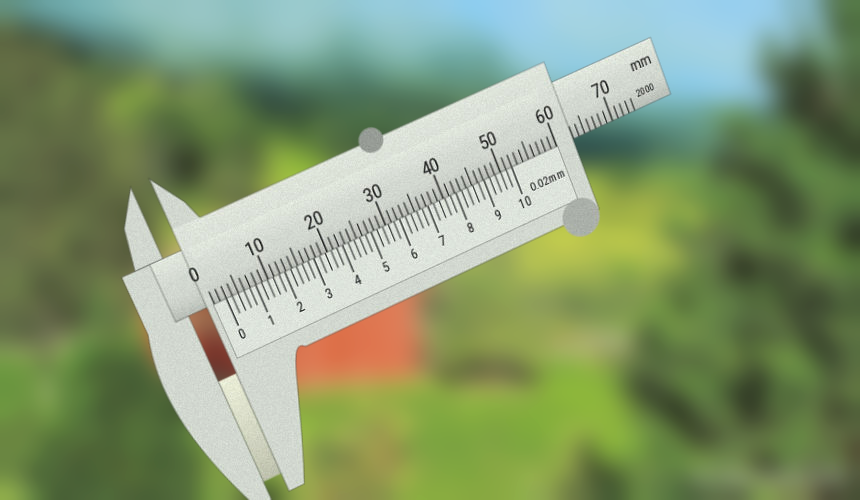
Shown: 3.0 mm
